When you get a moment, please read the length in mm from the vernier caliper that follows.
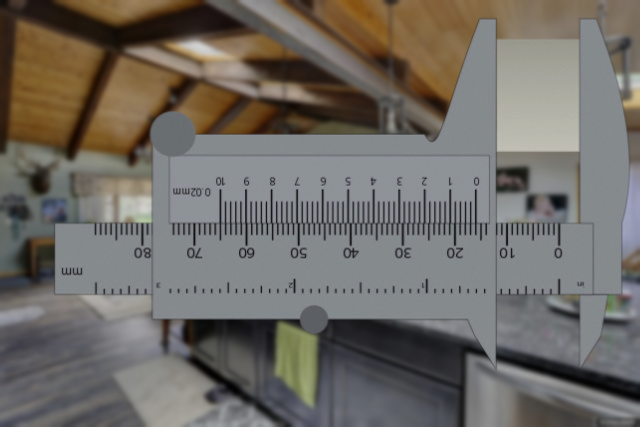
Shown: 16.0 mm
